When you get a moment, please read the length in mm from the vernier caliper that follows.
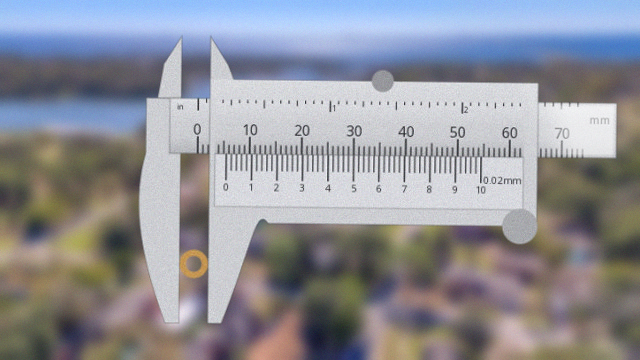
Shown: 5.5 mm
